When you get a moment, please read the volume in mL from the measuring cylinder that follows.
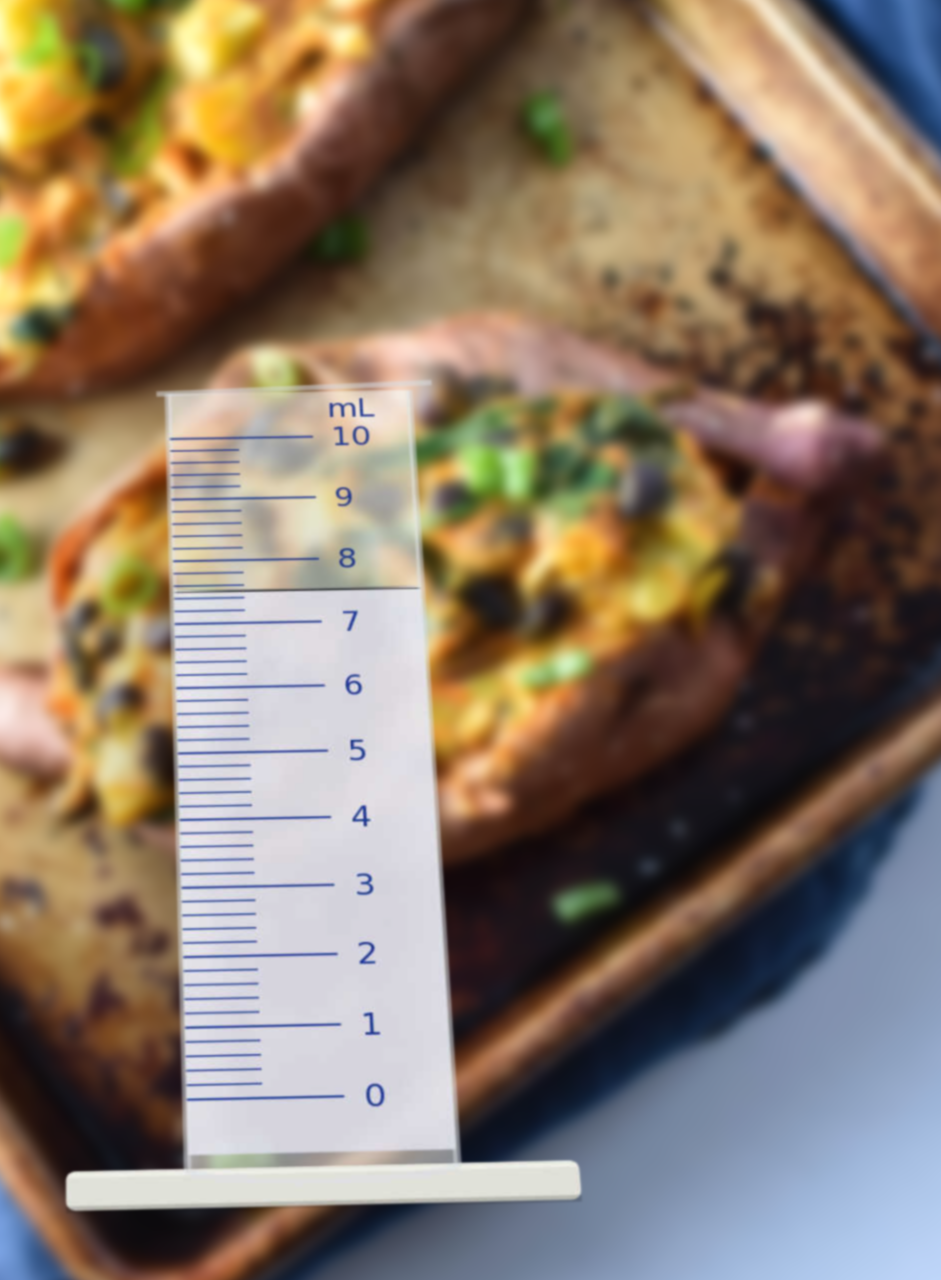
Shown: 7.5 mL
